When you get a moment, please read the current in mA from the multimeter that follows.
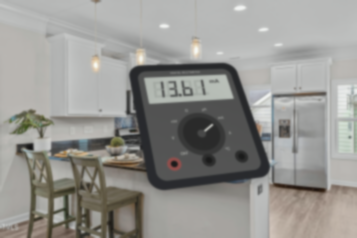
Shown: 13.61 mA
